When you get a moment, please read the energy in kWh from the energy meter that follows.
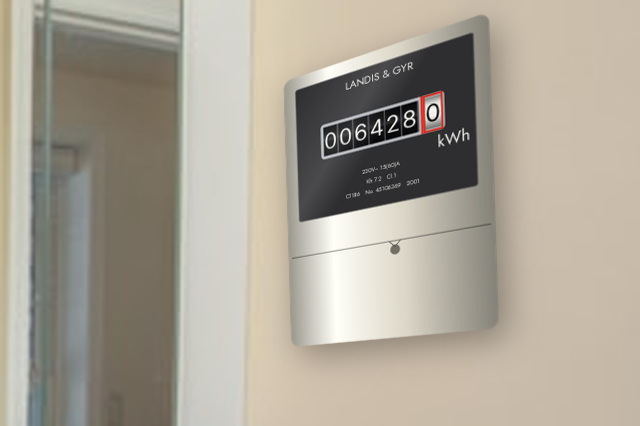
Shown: 6428.0 kWh
